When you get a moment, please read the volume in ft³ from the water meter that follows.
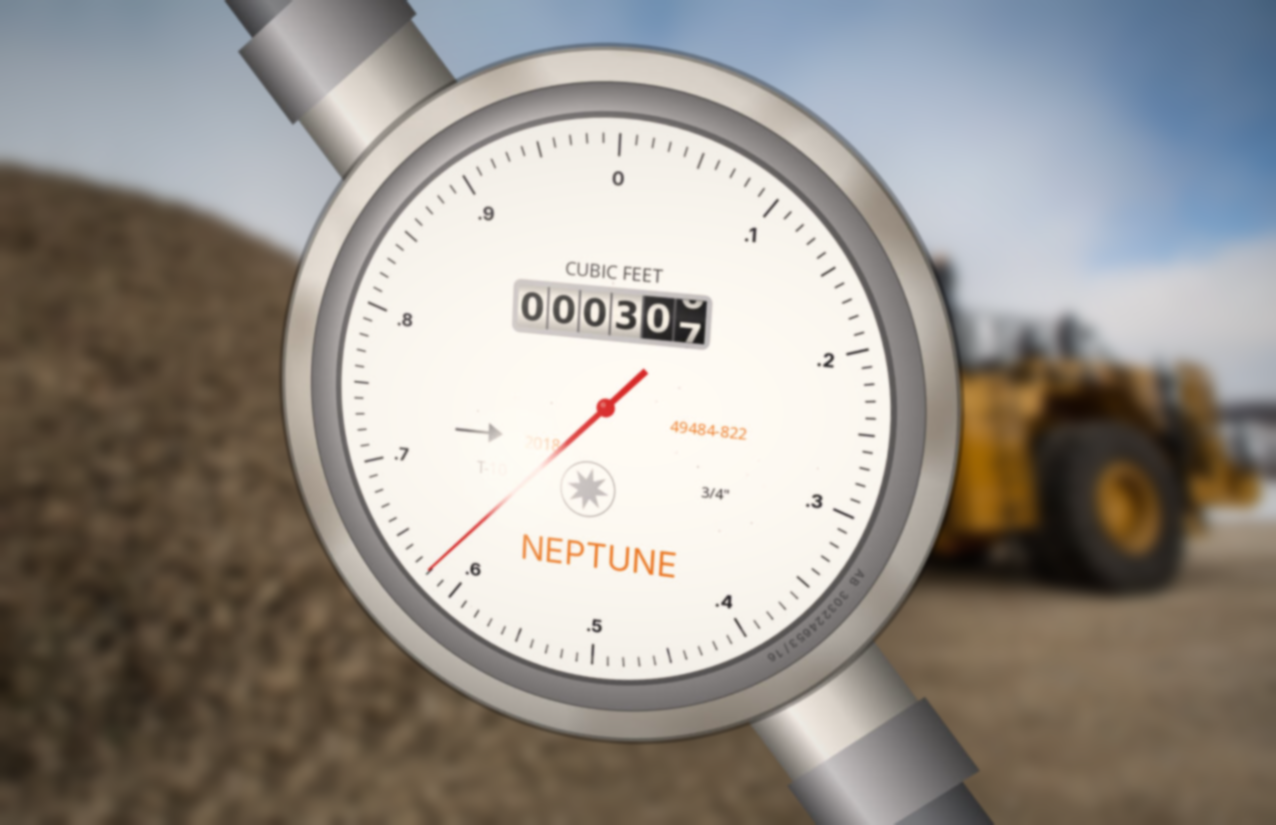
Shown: 306.62 ft³
